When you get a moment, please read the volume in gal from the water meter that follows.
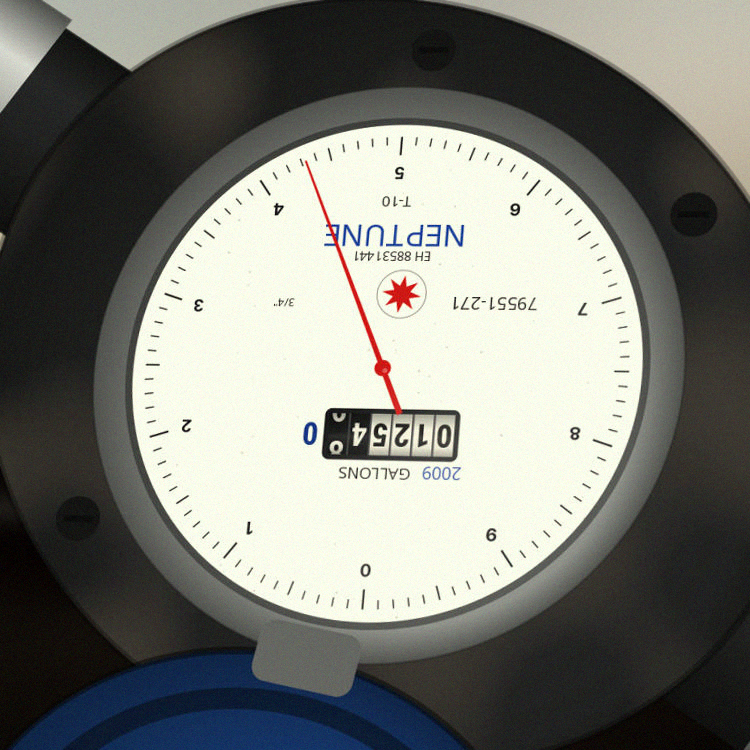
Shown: 125484.3 gal
